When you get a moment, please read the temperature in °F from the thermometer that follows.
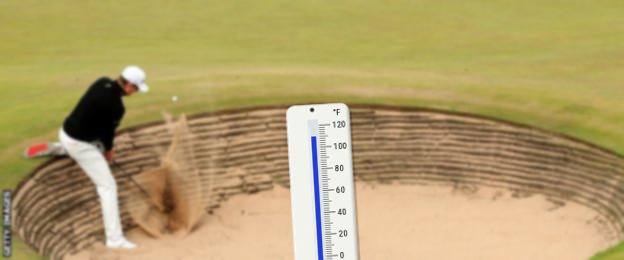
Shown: 110 °F
